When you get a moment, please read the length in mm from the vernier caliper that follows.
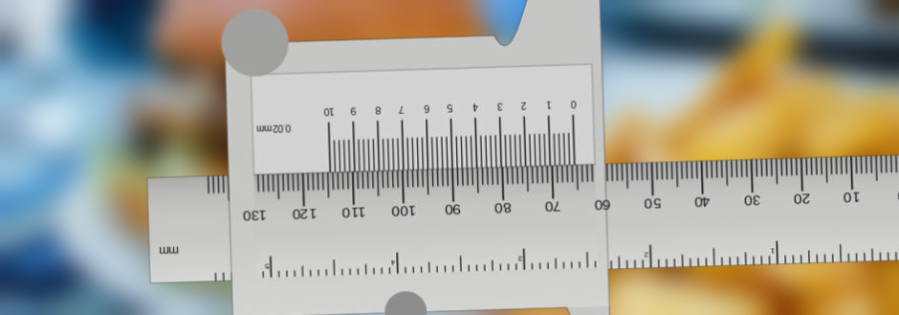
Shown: 65.5 mm
